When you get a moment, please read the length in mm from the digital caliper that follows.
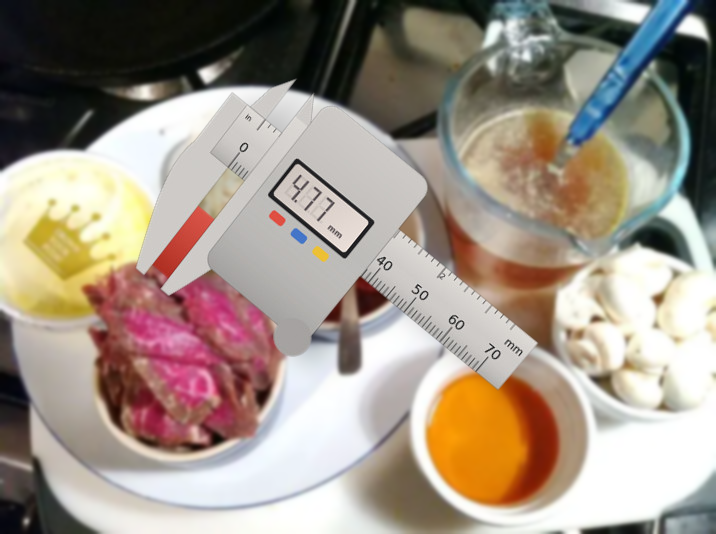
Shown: 4.77 mm
